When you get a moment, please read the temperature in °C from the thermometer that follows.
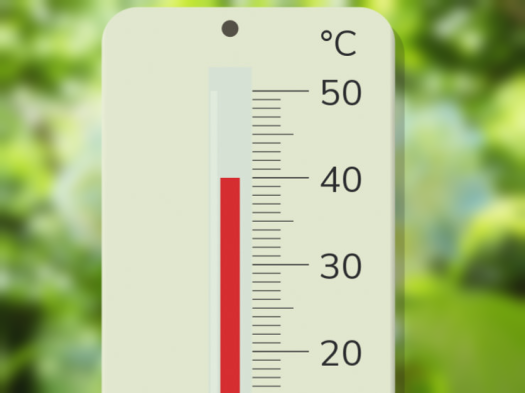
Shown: 40 °C
